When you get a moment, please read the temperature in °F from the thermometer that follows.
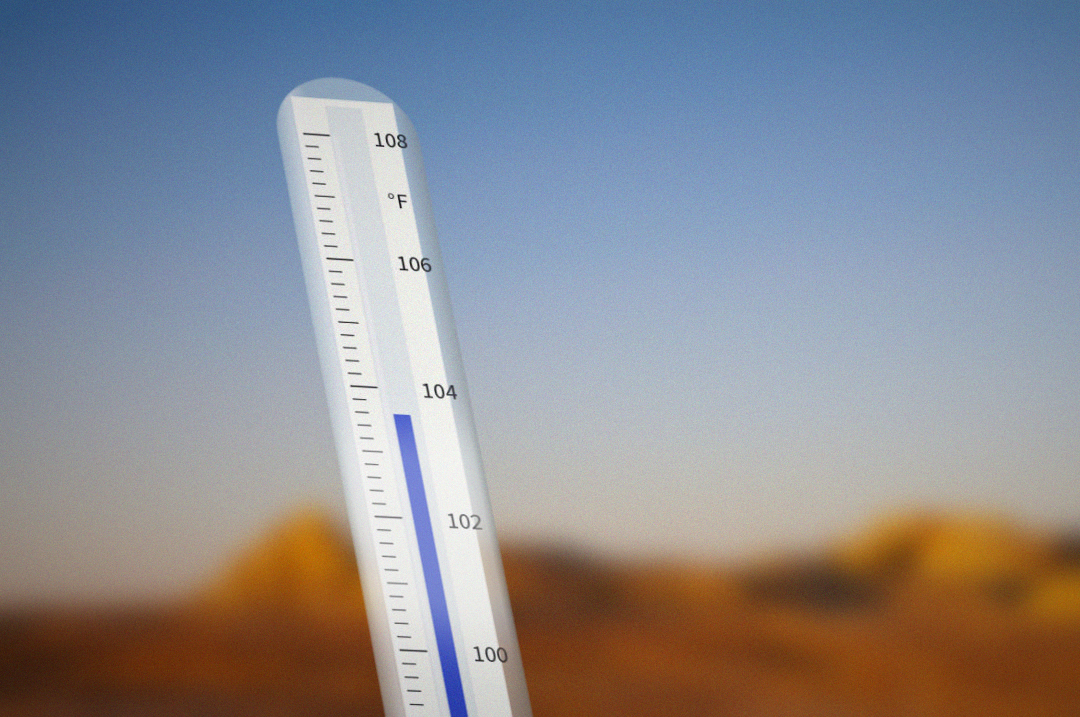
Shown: 103.6 °F
